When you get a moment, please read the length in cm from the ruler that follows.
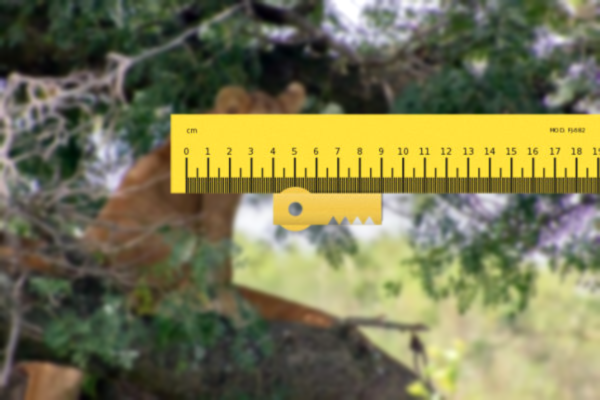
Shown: 5 cm
